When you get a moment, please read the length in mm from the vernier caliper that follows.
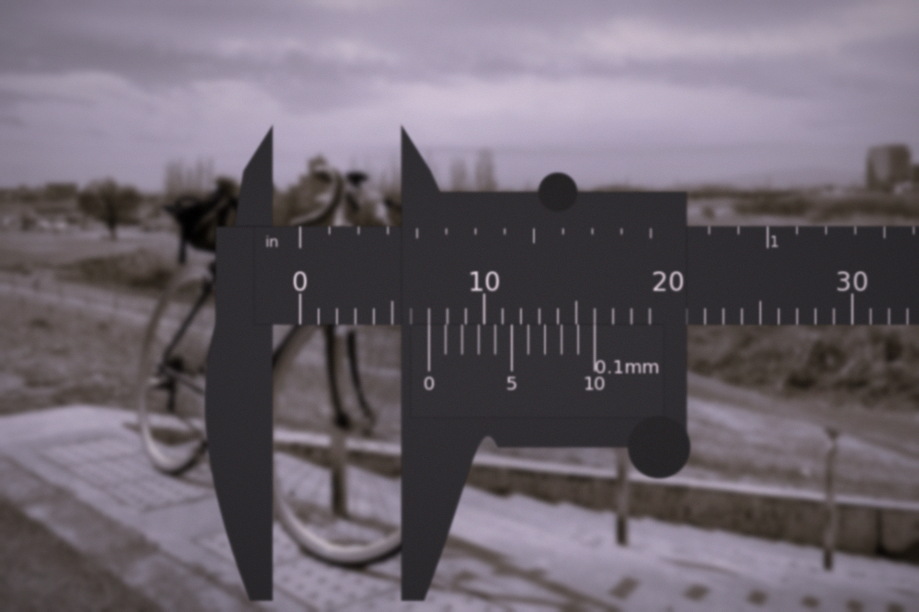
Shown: 7.0 mm
